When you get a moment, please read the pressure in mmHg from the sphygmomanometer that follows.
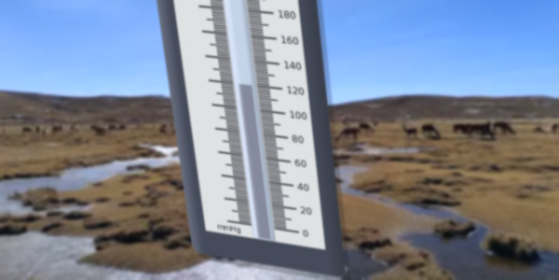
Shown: 120 mmHg
